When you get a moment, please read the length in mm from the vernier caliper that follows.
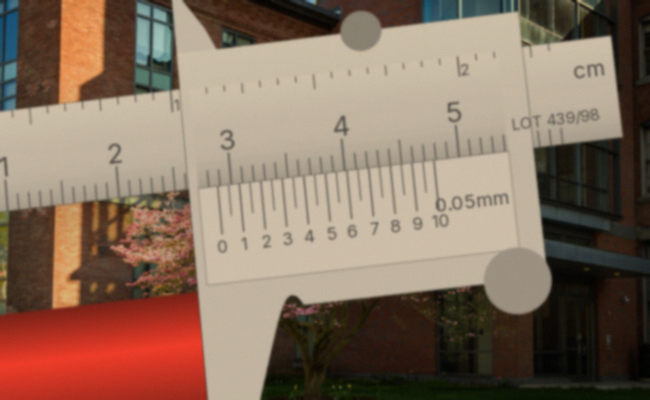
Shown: 28.8 mm
